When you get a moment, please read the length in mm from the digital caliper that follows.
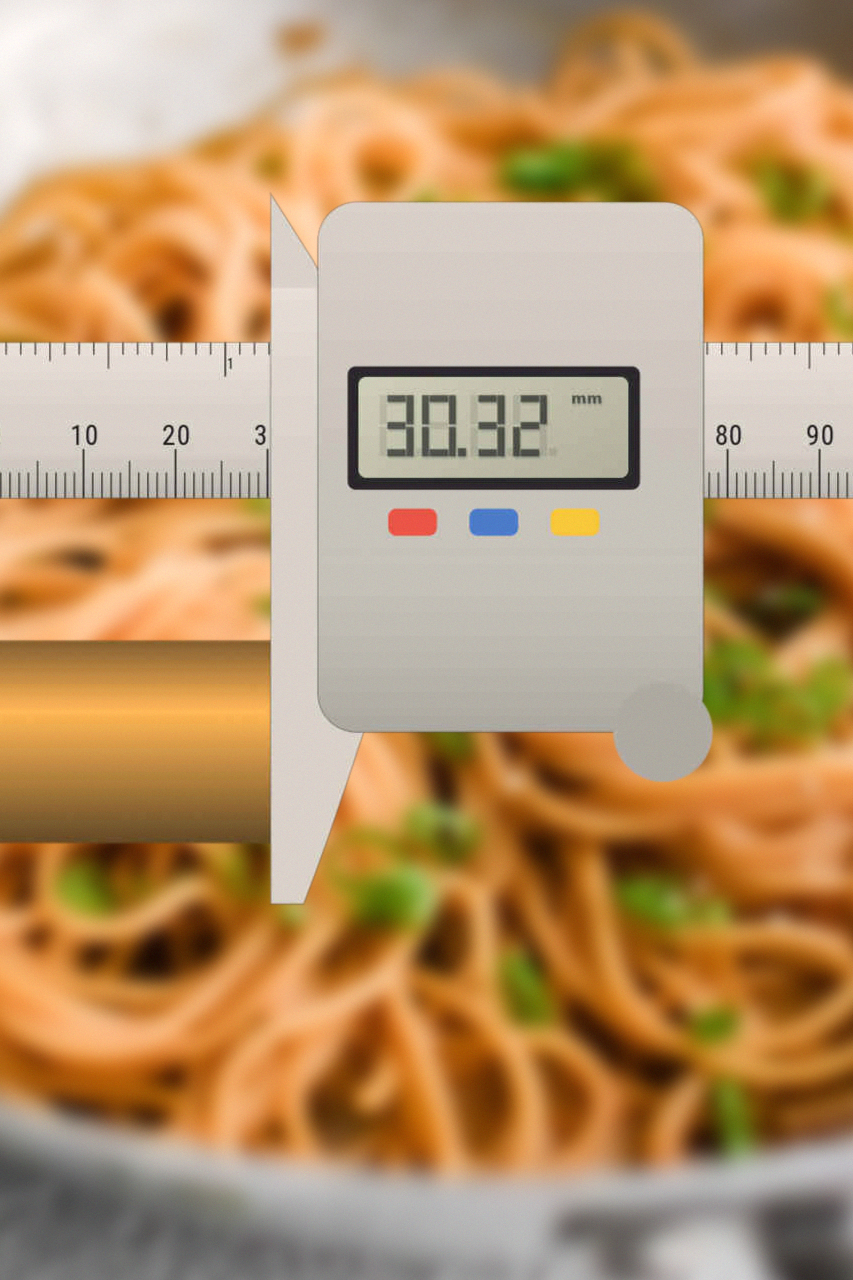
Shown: 30.32 mm
